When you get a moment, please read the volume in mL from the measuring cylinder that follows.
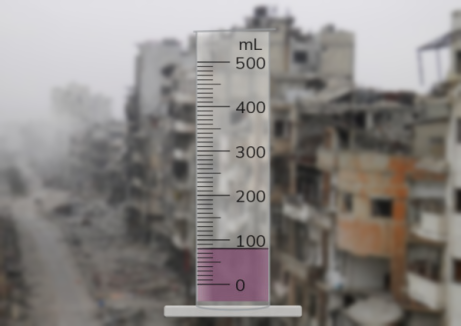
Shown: 80 mL
